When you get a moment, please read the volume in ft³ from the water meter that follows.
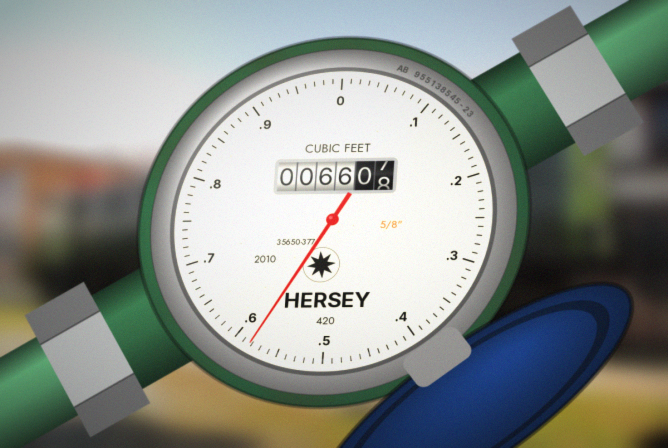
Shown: 6607.58 ft³
